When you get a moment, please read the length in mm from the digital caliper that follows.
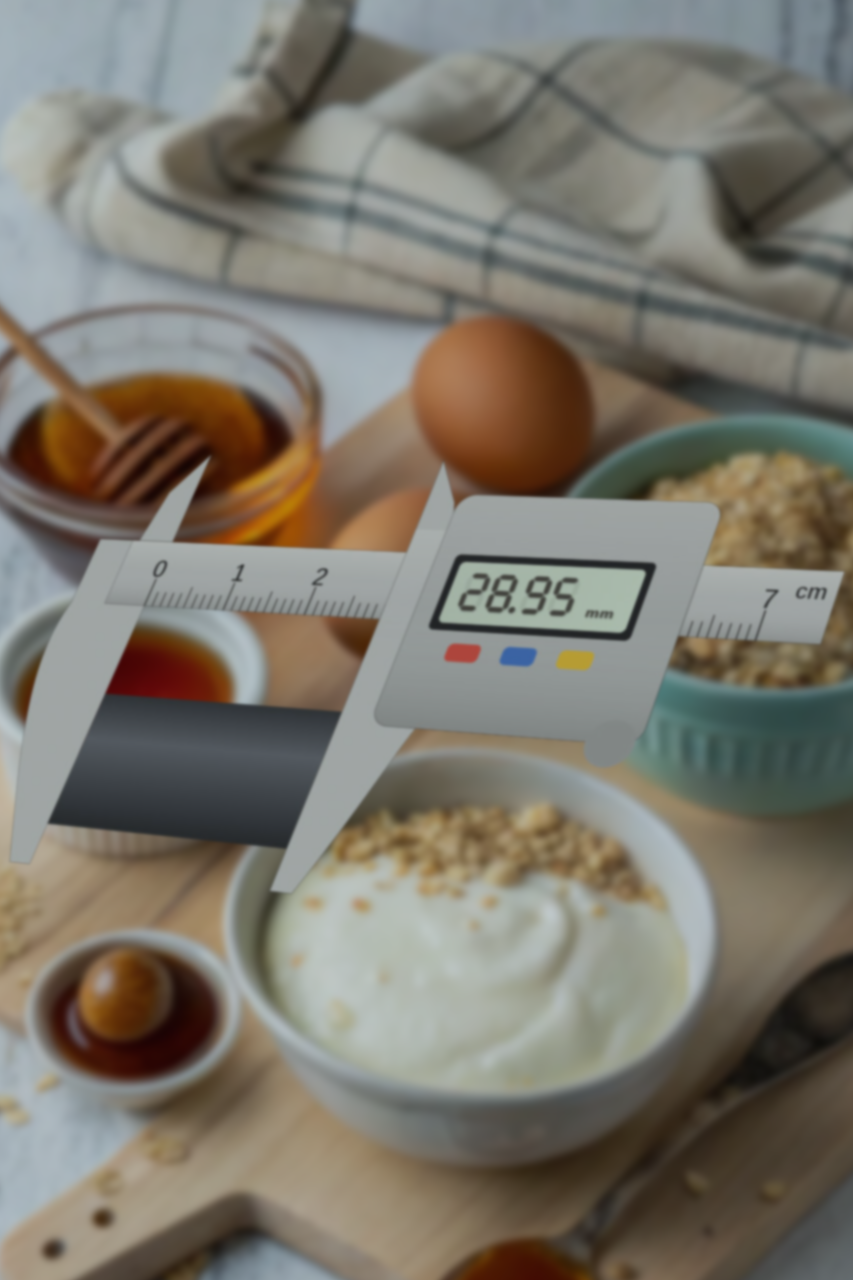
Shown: 28.95 mm
